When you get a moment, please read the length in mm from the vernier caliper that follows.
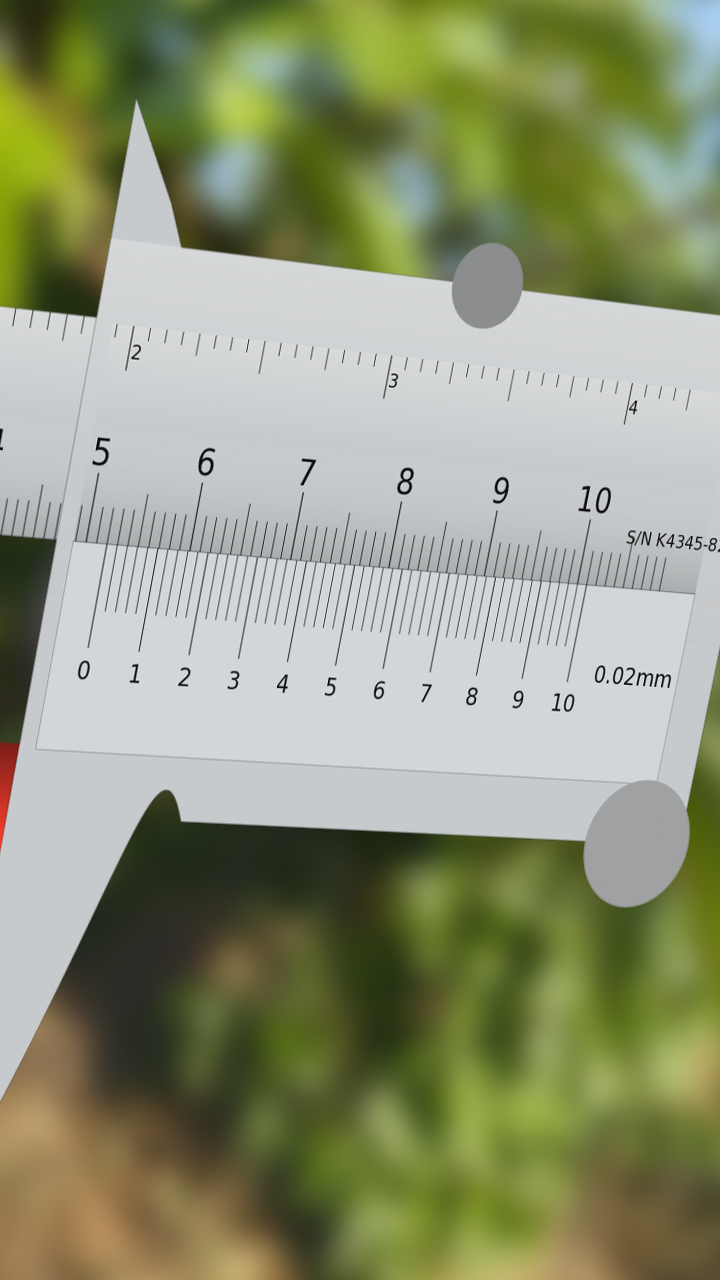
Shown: 52.0 mm
